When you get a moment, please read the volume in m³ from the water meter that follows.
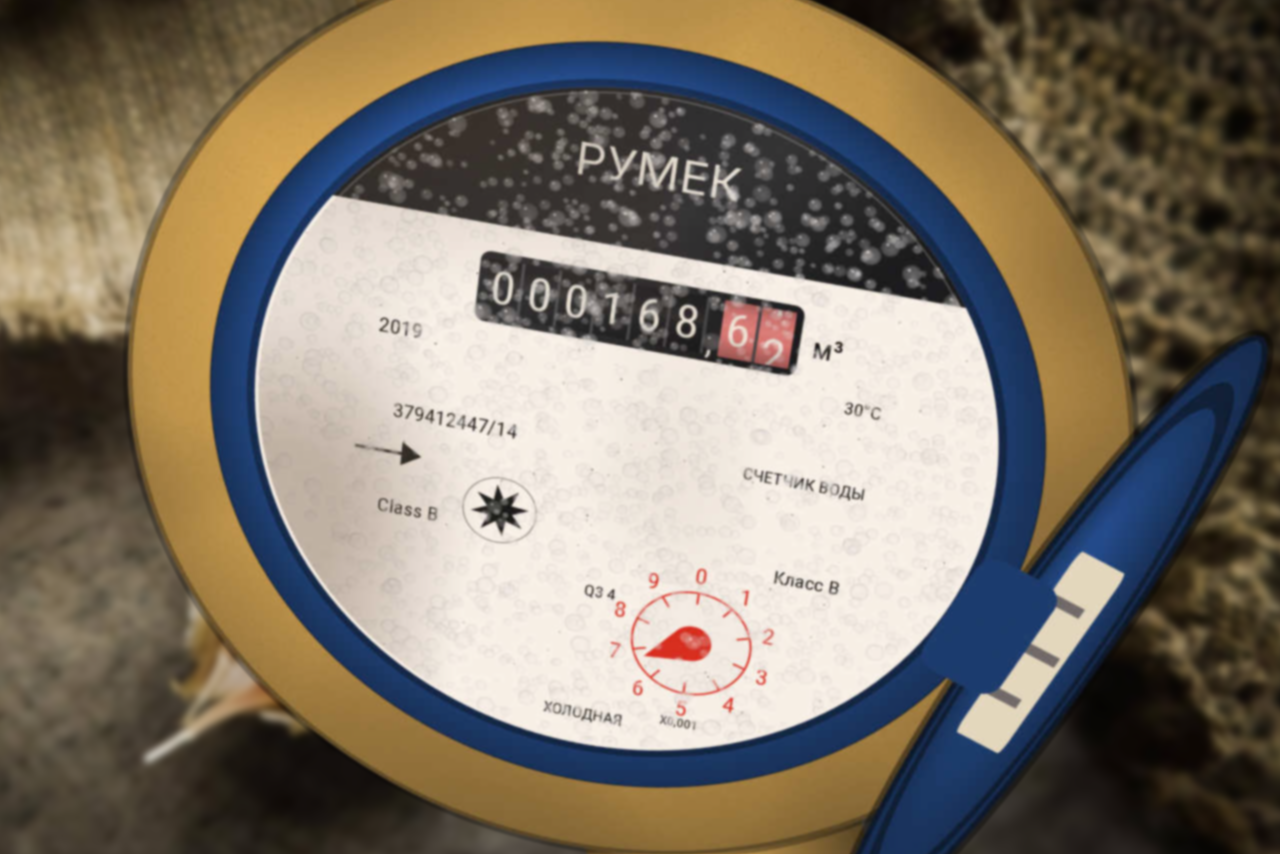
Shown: 168.616 m³
